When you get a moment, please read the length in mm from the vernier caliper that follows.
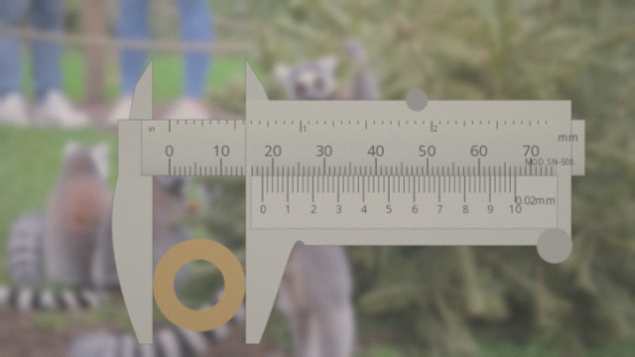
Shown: 18.0 mm
